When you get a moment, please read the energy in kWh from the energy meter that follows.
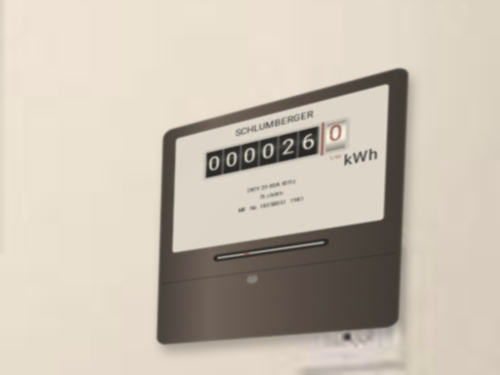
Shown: 26.0 kWh
